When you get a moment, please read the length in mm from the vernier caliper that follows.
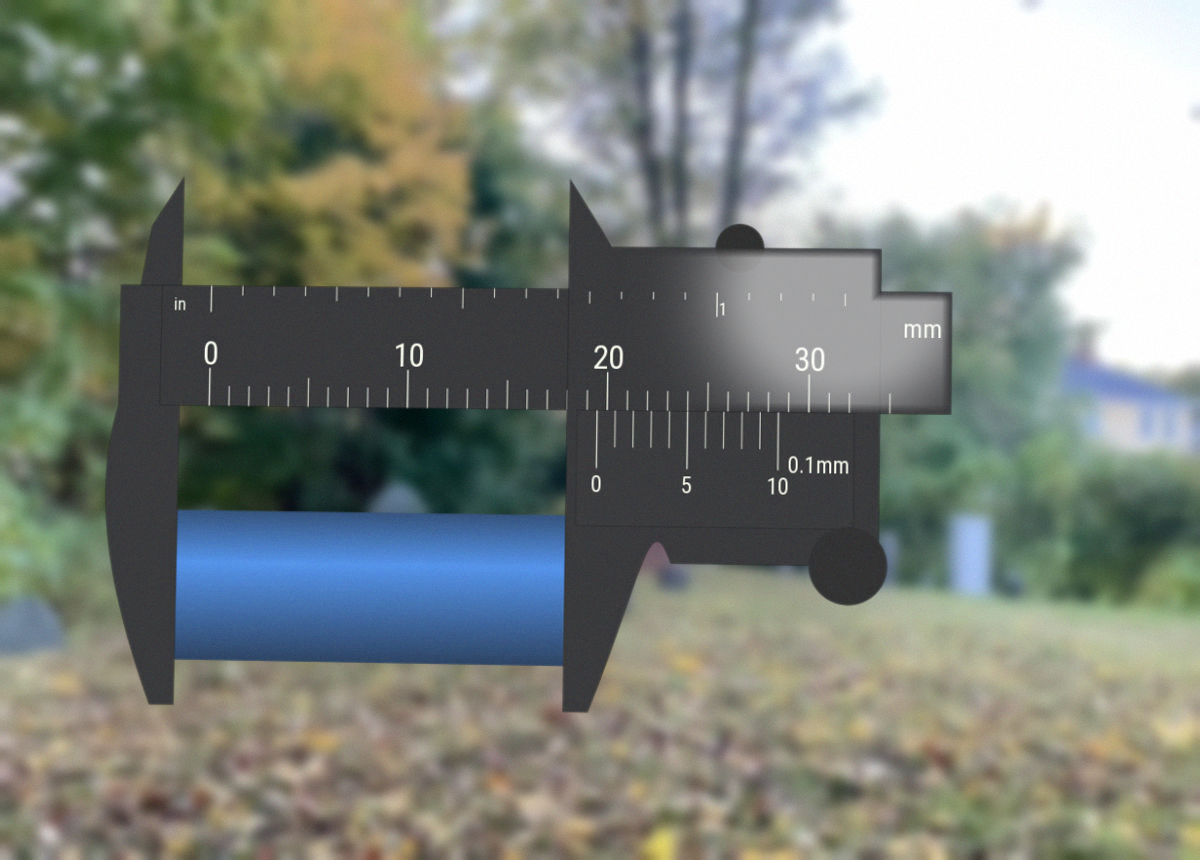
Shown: 19.5 mm
